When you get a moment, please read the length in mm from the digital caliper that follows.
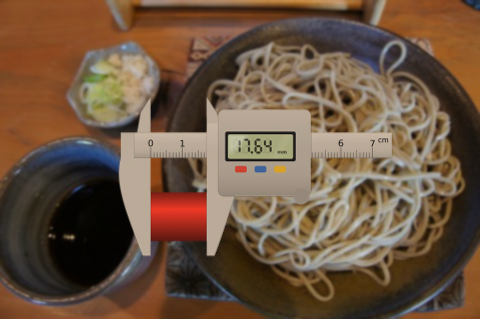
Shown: 17.64 mm
